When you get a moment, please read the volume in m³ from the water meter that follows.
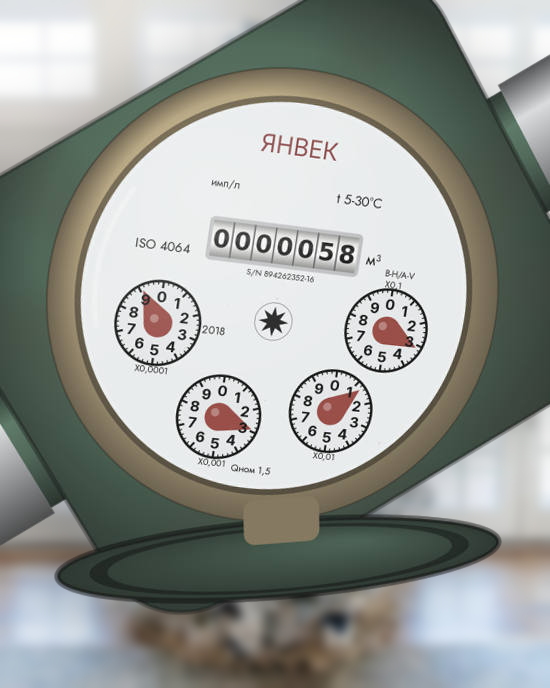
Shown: 58.3129 m³
